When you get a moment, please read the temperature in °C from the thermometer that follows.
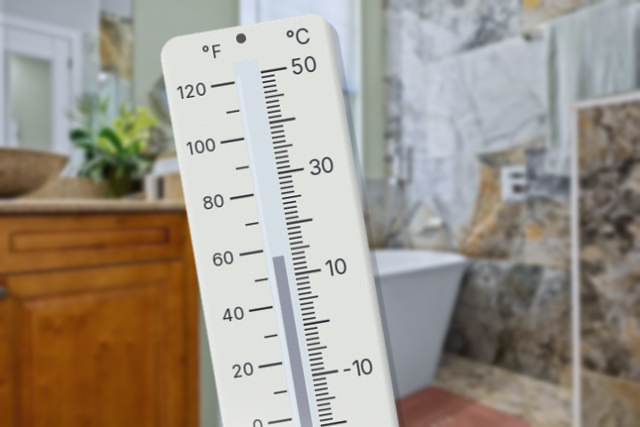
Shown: 14 °C
